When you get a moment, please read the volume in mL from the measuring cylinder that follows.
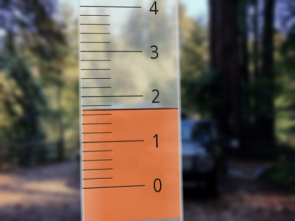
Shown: 1.7 mL
